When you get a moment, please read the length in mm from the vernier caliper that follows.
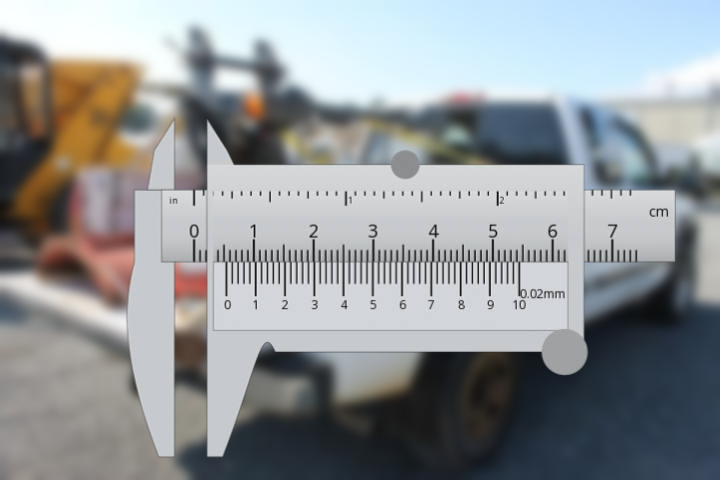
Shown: 5.4 mm
